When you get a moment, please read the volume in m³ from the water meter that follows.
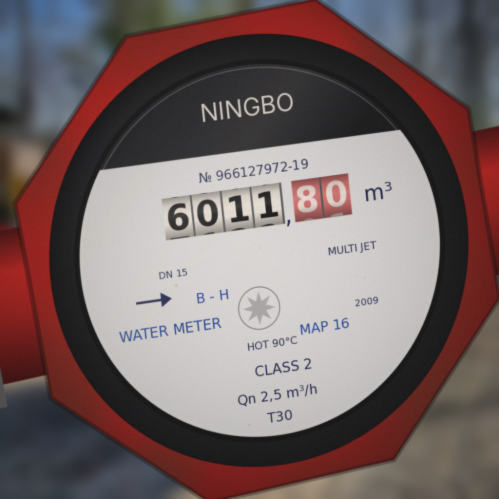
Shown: 6011.80 m³
